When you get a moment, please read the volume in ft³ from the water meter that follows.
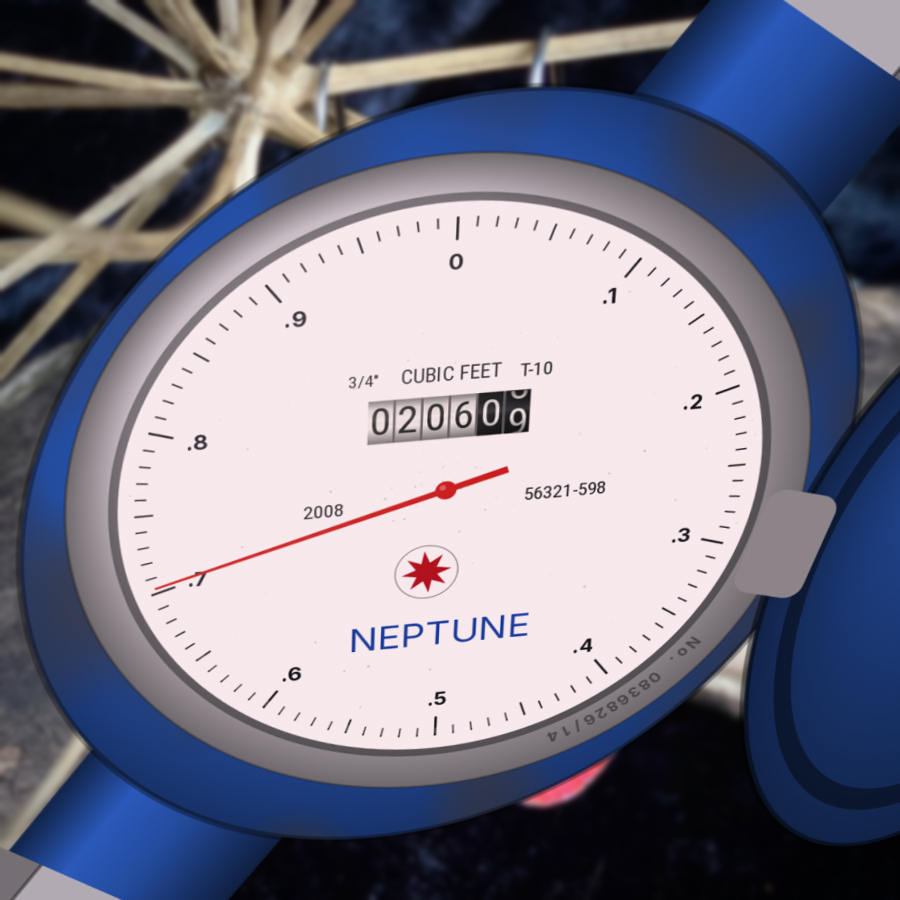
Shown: 20608.70 ft³
